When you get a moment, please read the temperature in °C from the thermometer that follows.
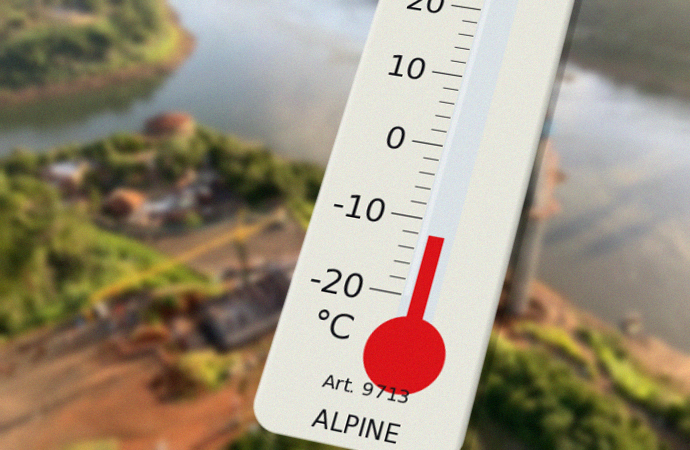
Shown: -12 °C
